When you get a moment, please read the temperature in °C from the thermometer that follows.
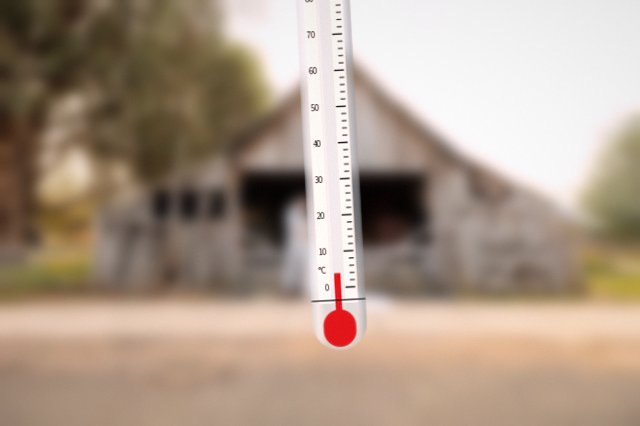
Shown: 4 °C
